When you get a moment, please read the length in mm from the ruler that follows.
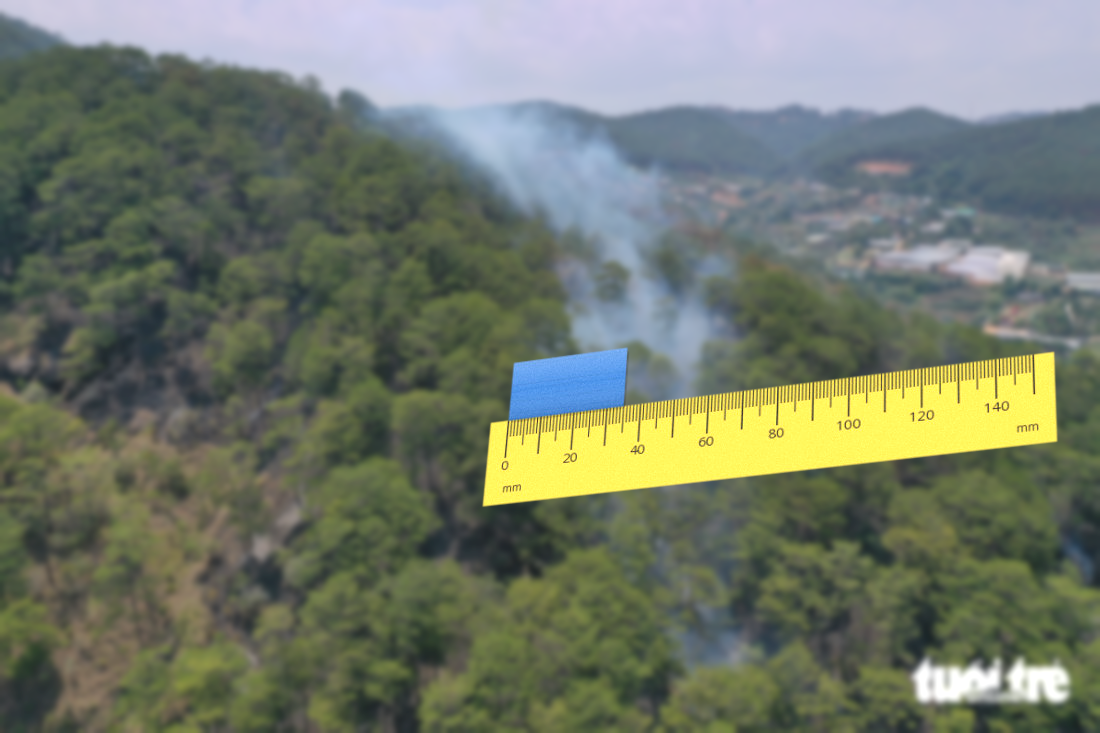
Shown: 35 mm
